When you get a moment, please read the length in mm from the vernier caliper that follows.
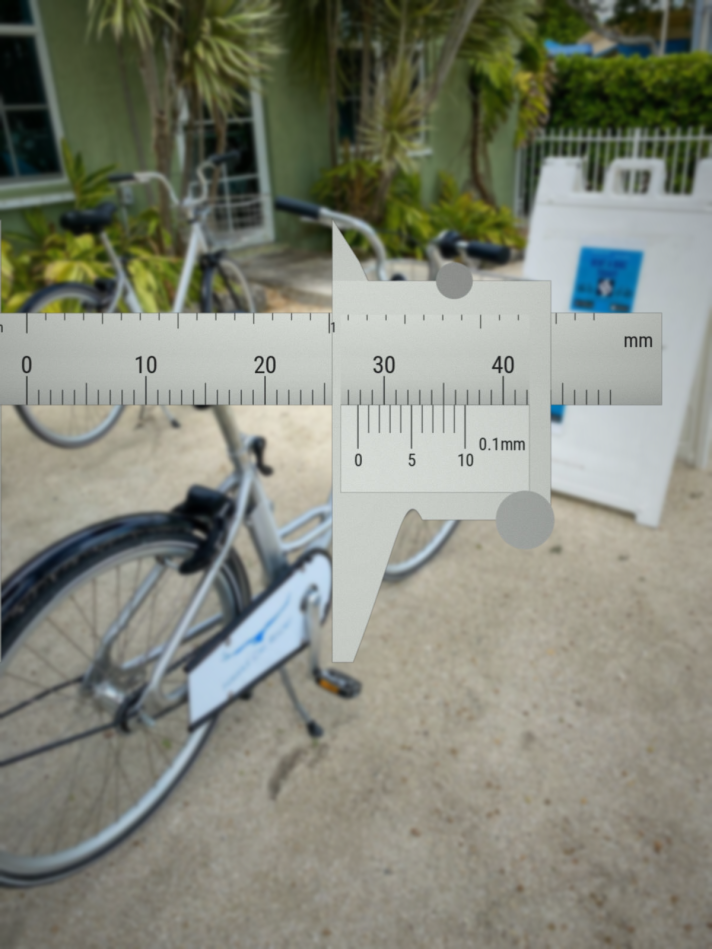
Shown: 27.8 mm
